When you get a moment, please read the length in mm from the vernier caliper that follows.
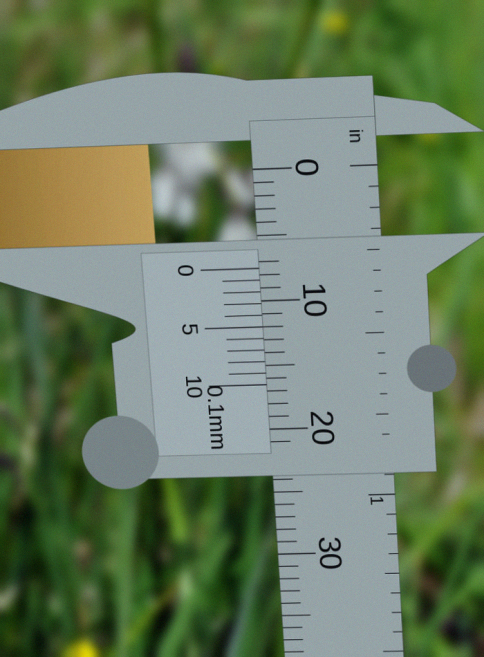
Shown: 7.5 mm
